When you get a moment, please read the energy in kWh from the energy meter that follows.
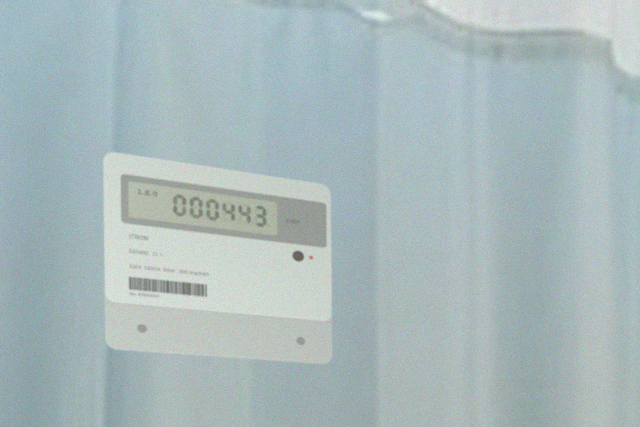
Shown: 443 kWh
